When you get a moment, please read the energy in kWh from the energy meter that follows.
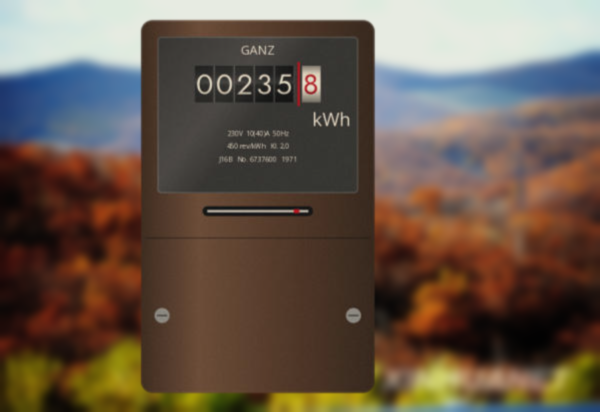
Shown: 235.8 kWh
